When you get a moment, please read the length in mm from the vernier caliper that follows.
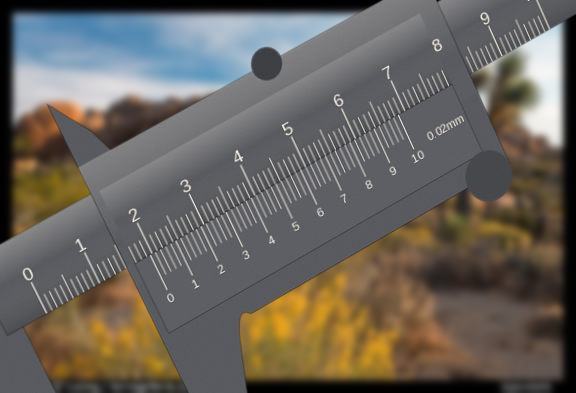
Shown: 19.6 mm
